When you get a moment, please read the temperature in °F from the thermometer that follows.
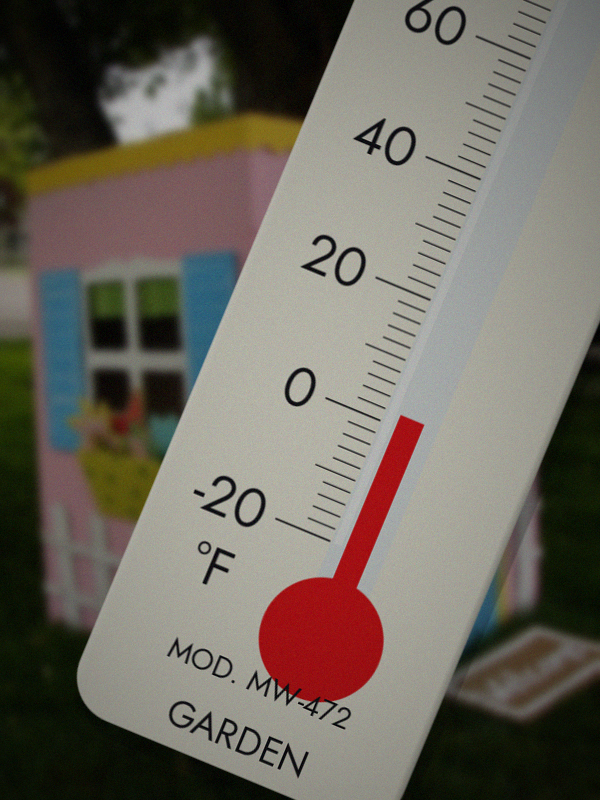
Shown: 2 °F
